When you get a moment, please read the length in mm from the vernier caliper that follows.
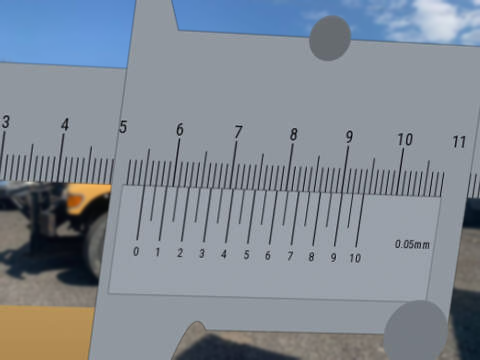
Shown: 55.0 mm
